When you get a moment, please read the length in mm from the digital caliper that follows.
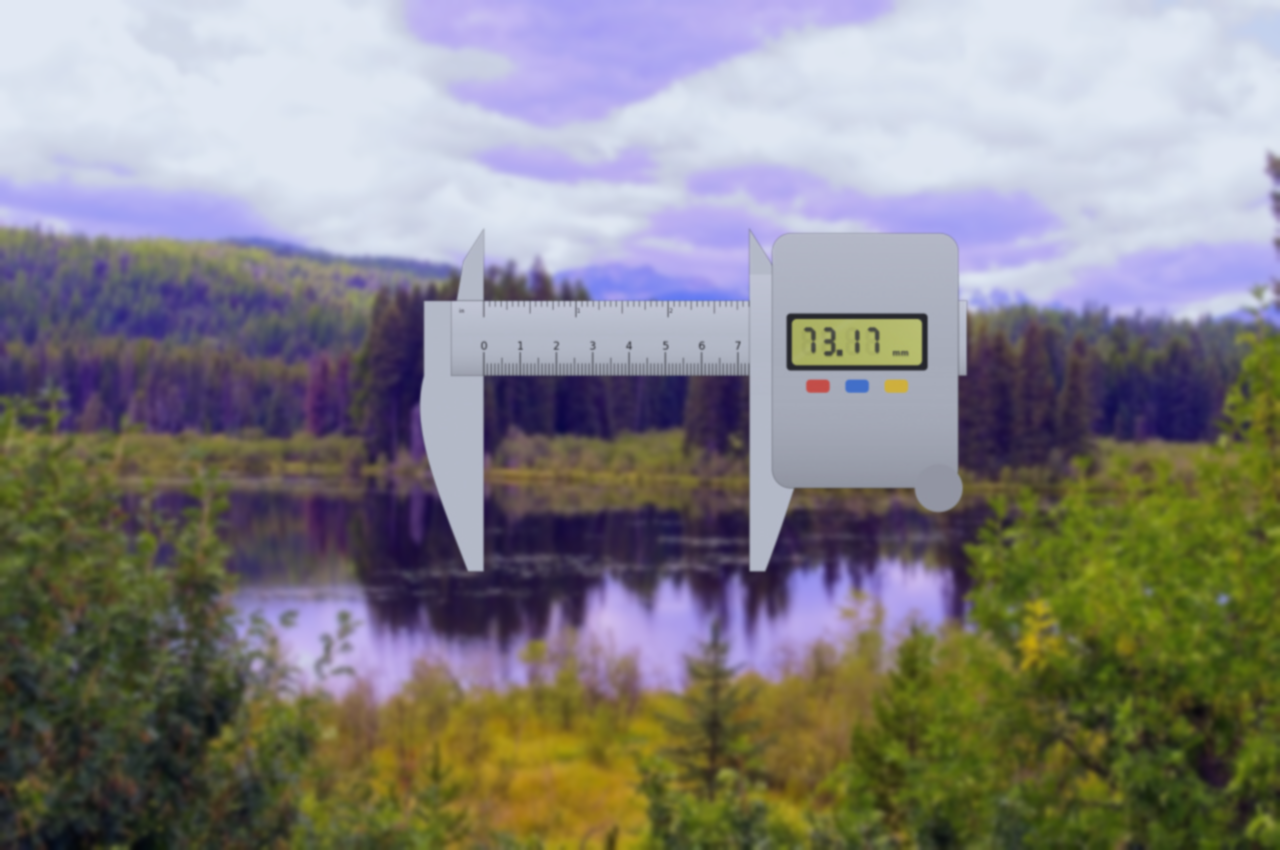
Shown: 73.17 mm
